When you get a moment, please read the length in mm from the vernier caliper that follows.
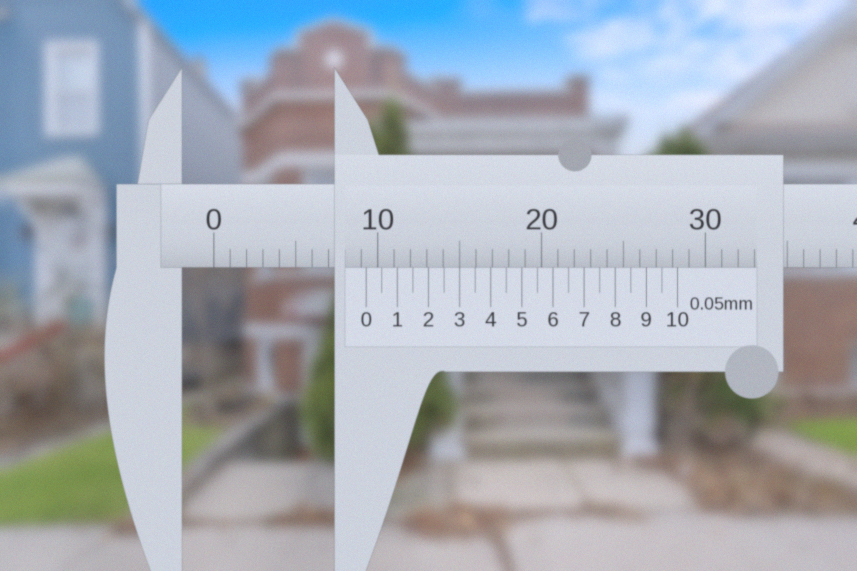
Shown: 9.3 mm
